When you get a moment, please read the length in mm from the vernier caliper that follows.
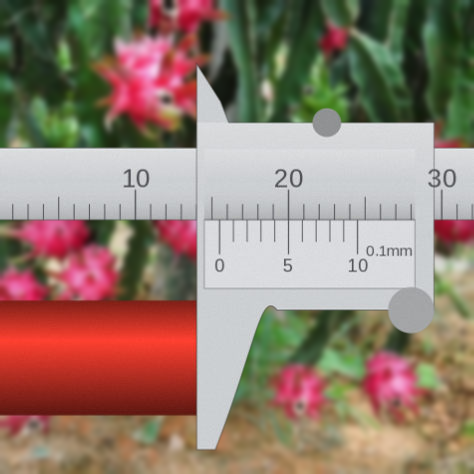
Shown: 15.5 mm
